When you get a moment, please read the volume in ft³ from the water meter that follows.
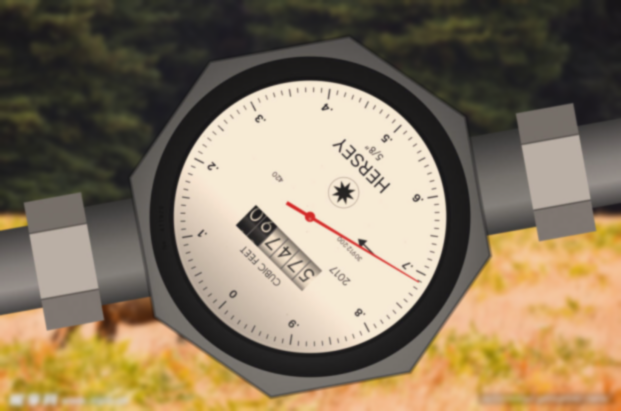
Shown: 574789.71 ft³
